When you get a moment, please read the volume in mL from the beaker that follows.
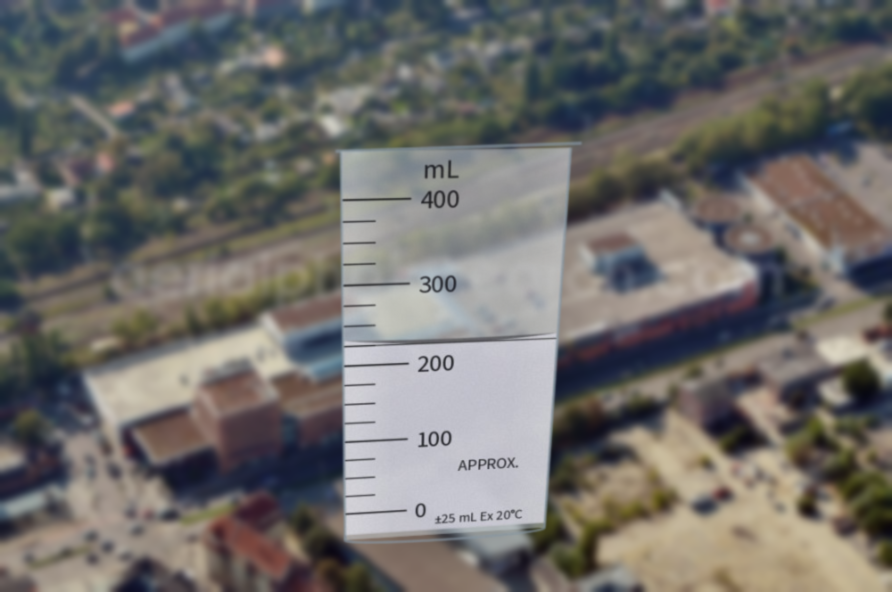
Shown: 225 mL
